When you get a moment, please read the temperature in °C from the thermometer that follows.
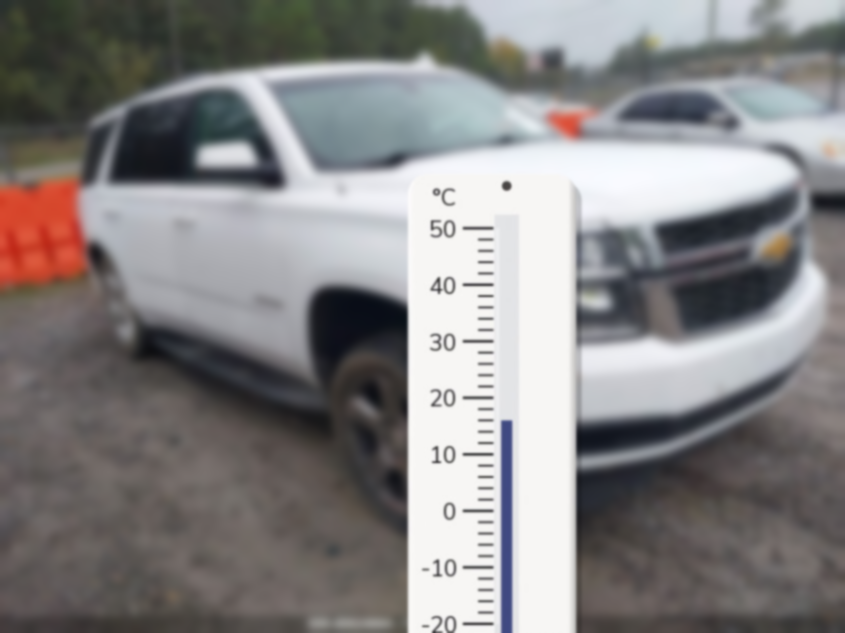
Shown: 16 °C
